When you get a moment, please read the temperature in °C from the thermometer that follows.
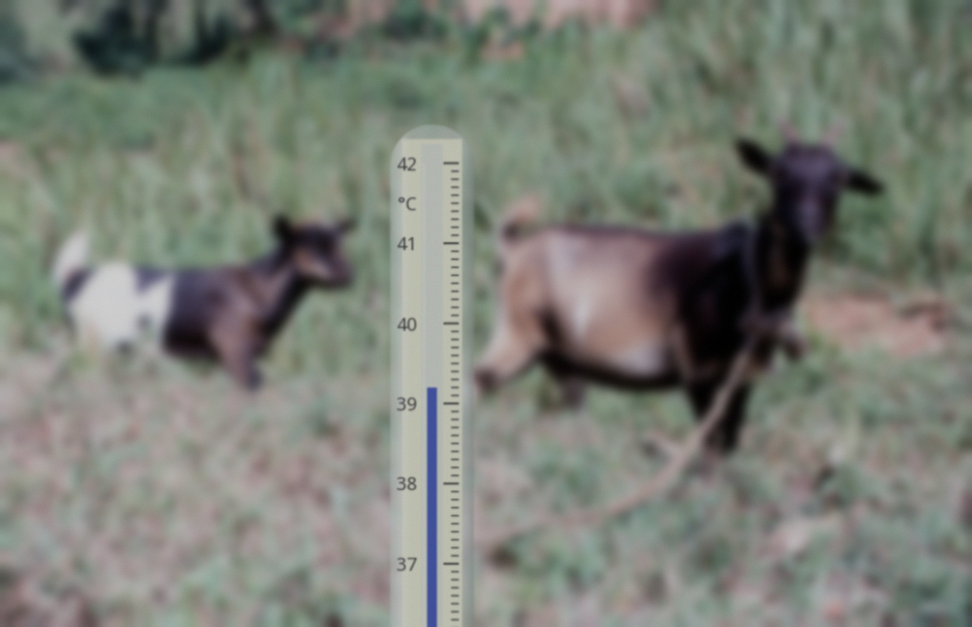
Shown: 39.2 °C
